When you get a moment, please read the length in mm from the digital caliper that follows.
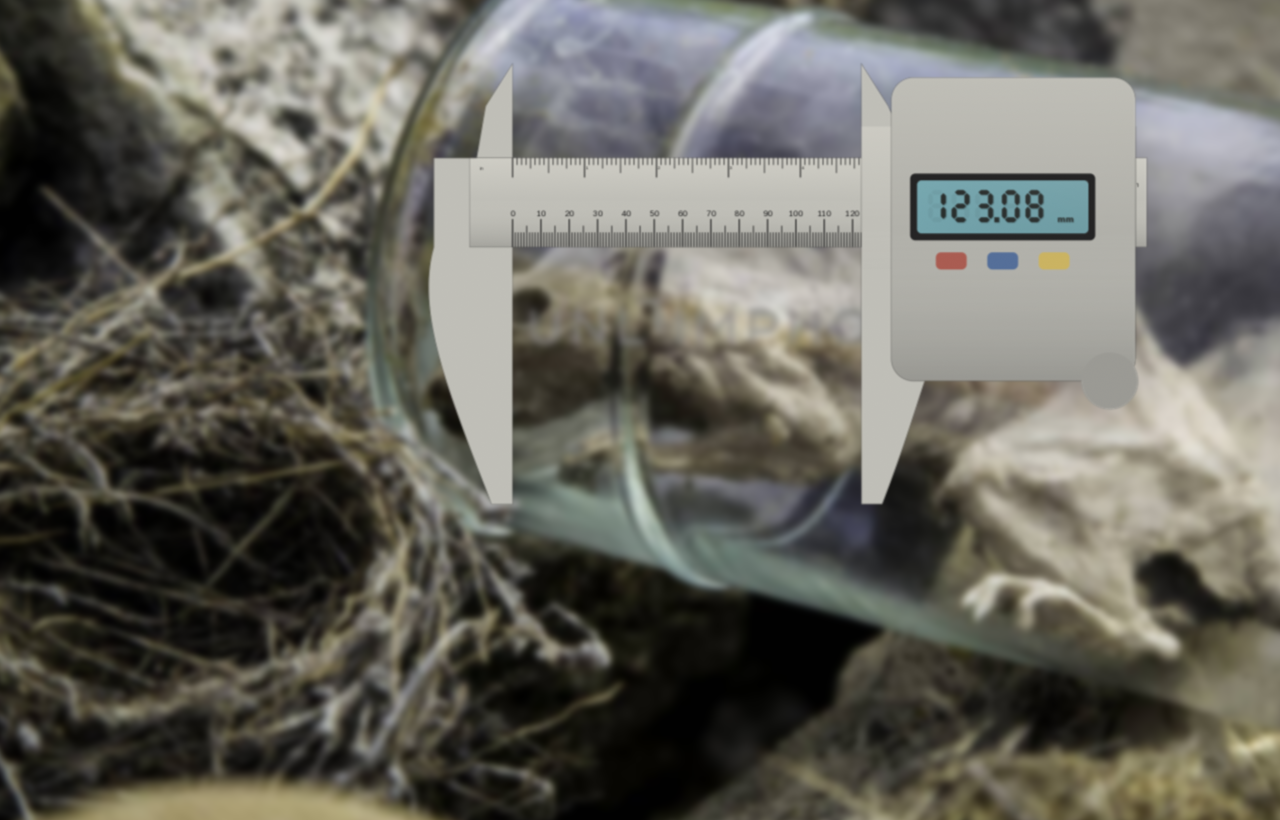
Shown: 123.08 mm
